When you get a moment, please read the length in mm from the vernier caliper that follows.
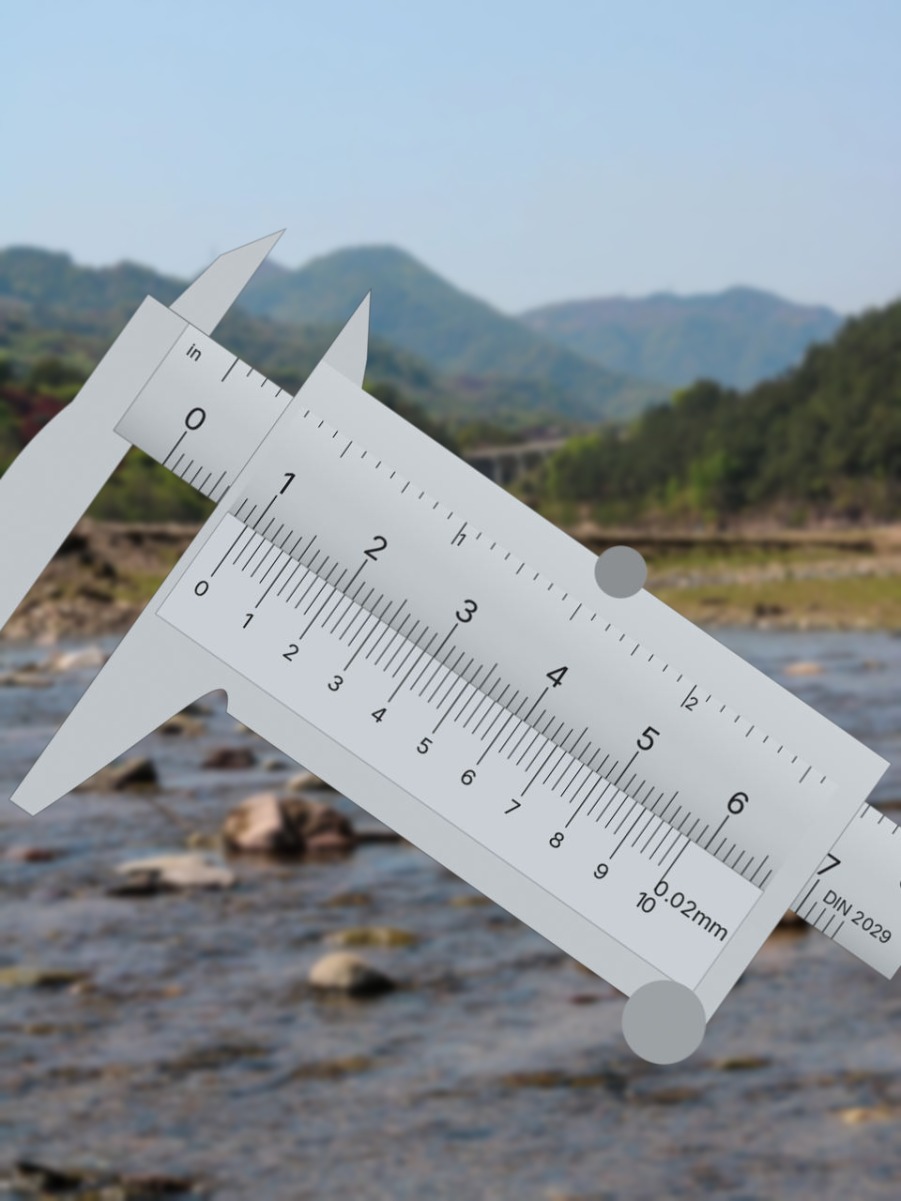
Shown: 9.4 mm
